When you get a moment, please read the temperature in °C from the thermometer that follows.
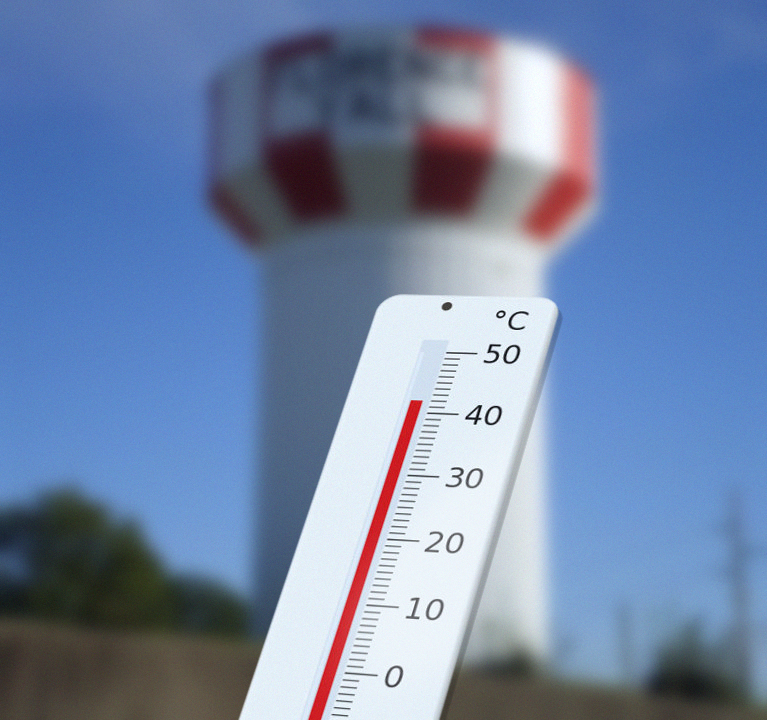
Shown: 42 °C
